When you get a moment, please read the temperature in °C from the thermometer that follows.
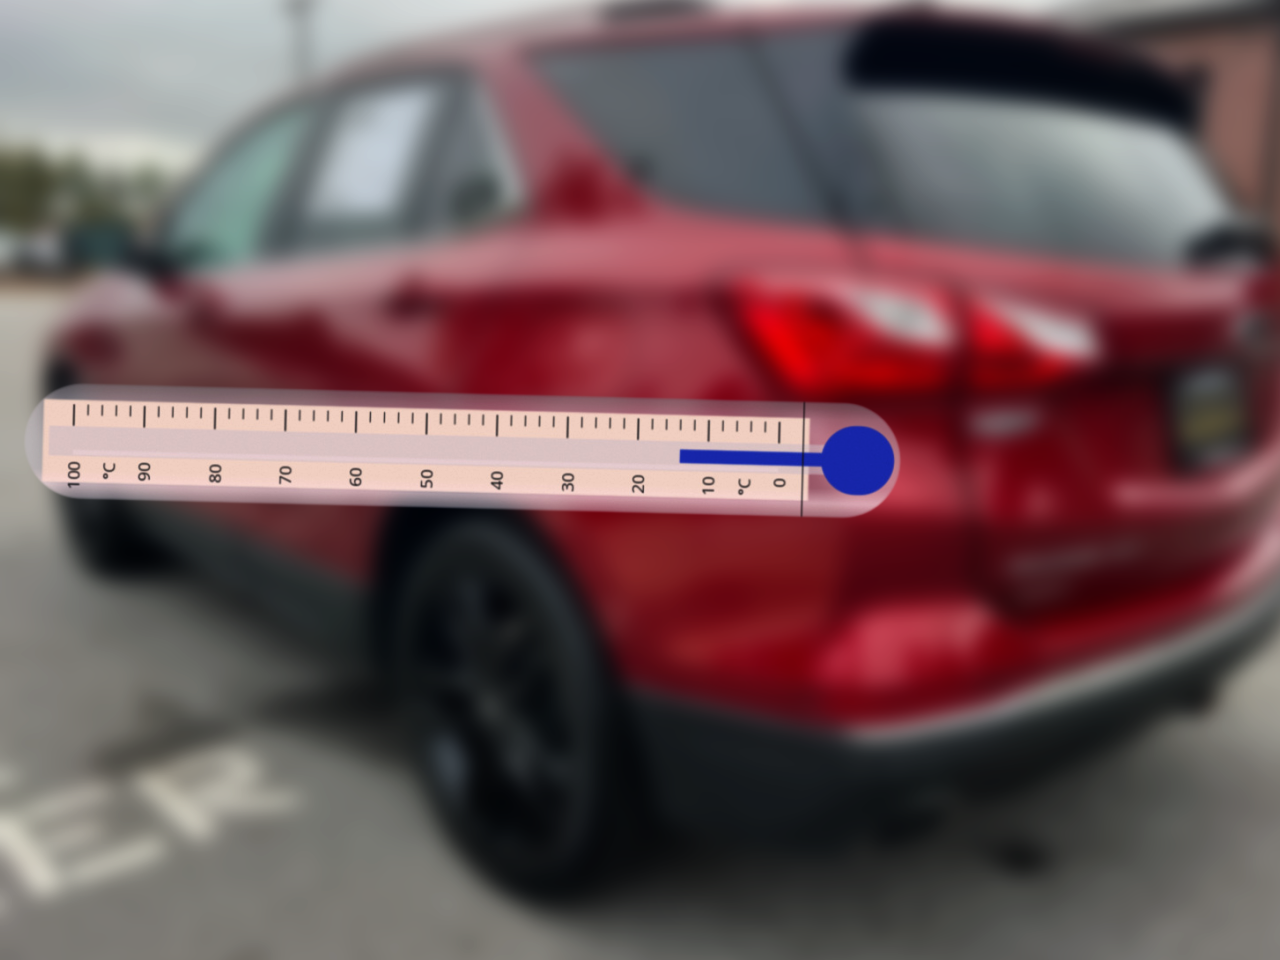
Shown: 14 °C
